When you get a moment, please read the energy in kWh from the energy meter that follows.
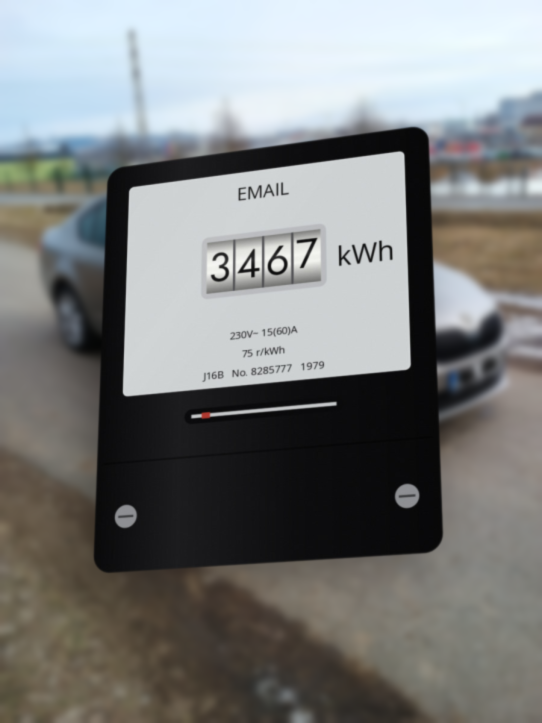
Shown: 3467 kWh
